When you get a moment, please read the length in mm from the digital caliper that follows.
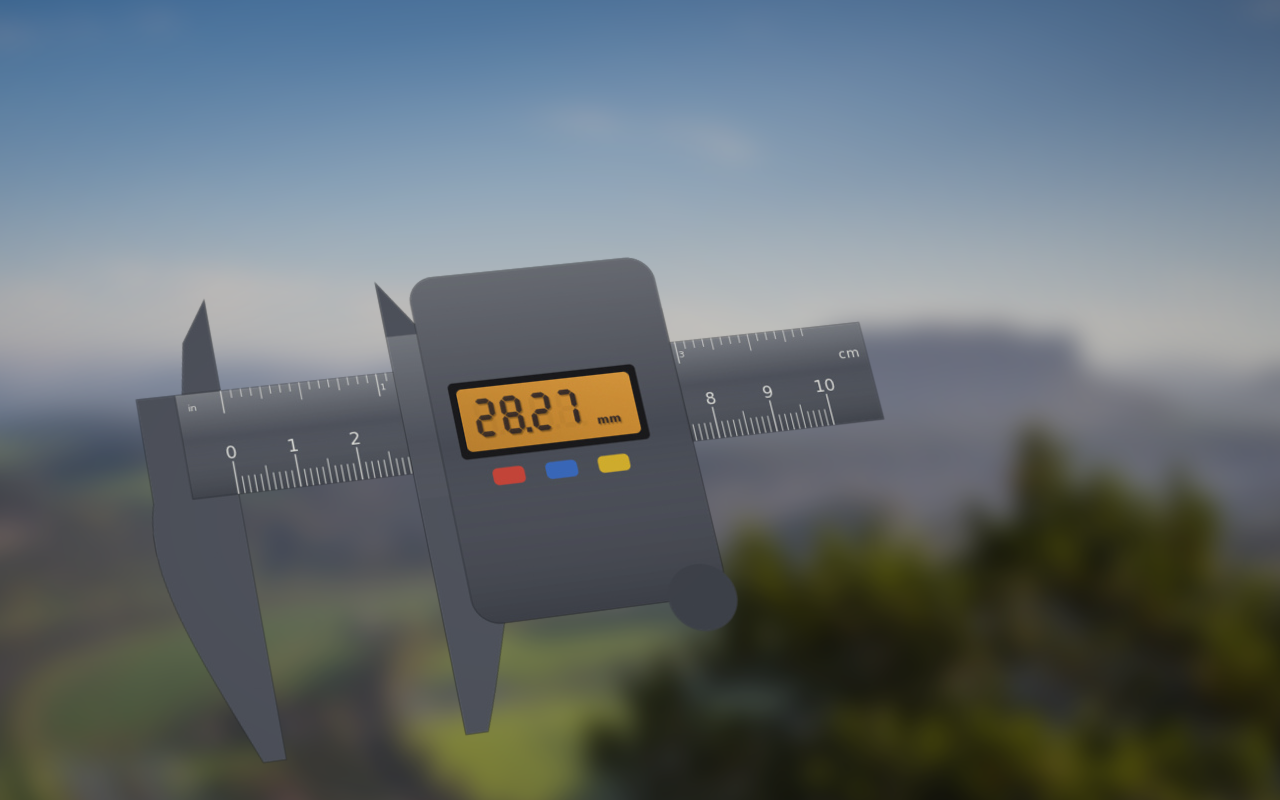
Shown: 28.27 mm
